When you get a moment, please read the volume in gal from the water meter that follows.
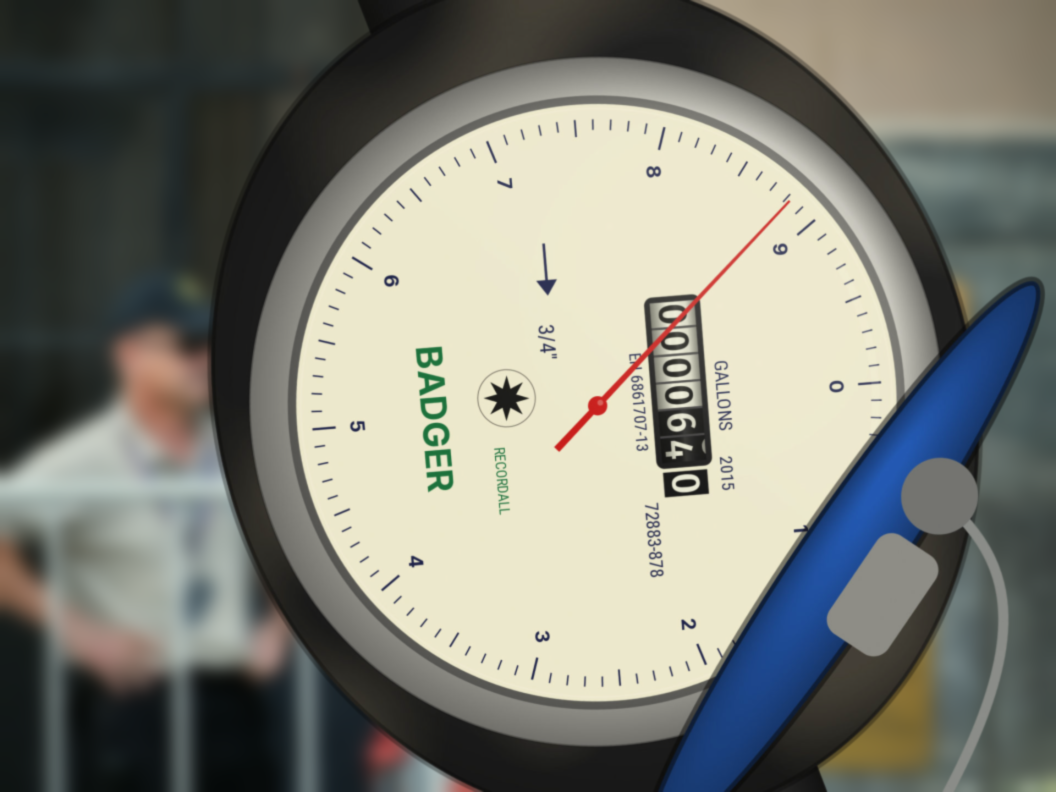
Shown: 638.8 gal
